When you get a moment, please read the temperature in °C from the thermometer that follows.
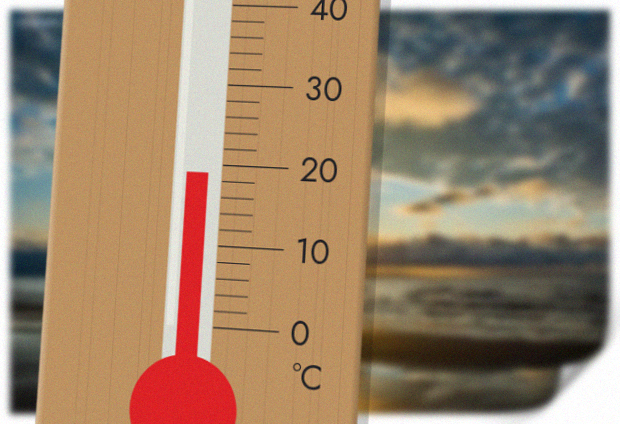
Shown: 19 °C
